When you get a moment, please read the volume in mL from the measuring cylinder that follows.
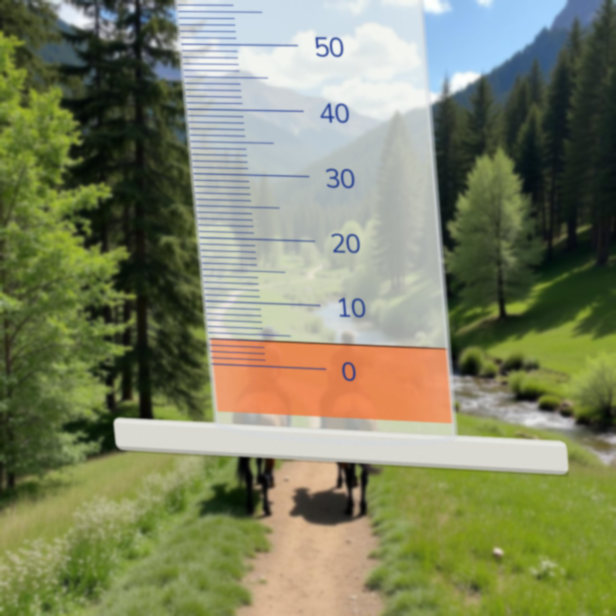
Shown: 4 mL
